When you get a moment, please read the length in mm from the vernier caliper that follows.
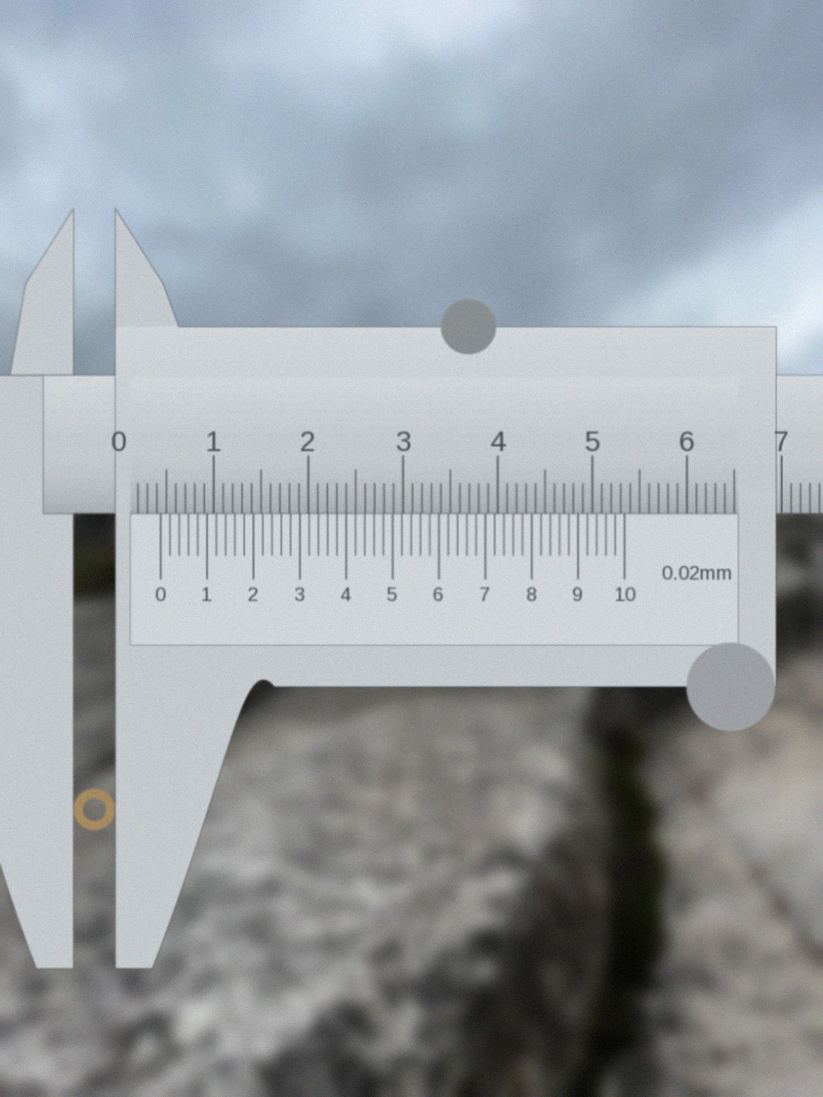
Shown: 4.4 mm
